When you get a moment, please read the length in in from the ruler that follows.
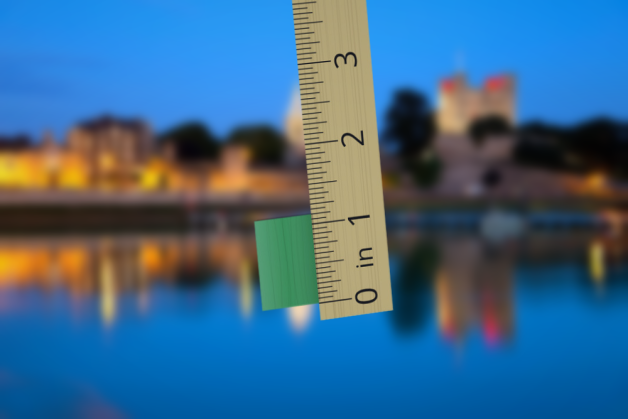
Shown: 1.125 in
